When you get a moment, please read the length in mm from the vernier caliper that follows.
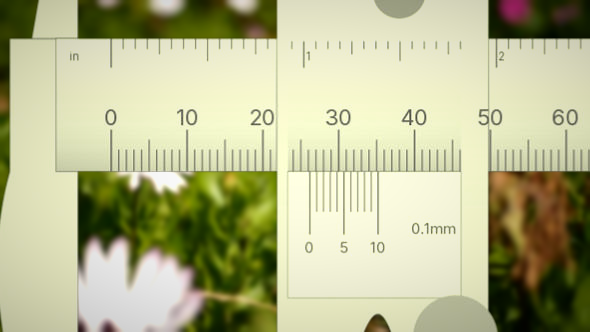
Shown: 26.2 mm
